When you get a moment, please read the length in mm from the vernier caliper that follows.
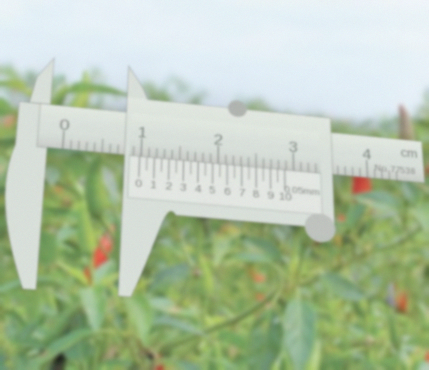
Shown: 9.8 mm
